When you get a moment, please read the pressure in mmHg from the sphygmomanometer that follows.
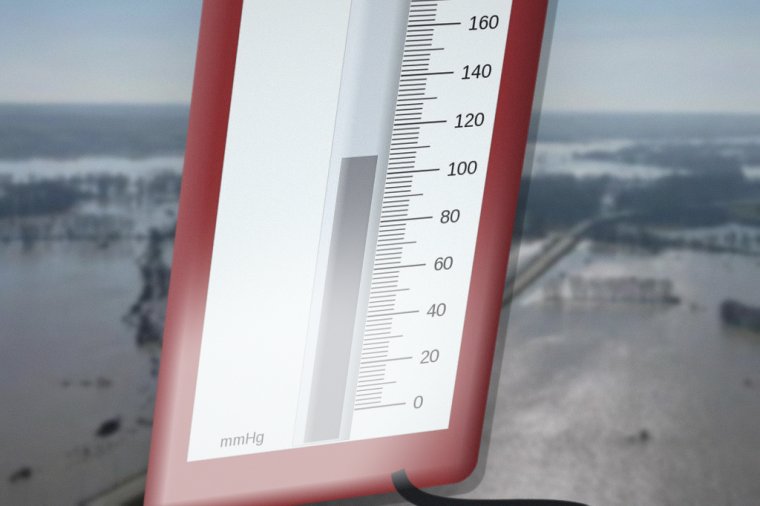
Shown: 108 mmHg
